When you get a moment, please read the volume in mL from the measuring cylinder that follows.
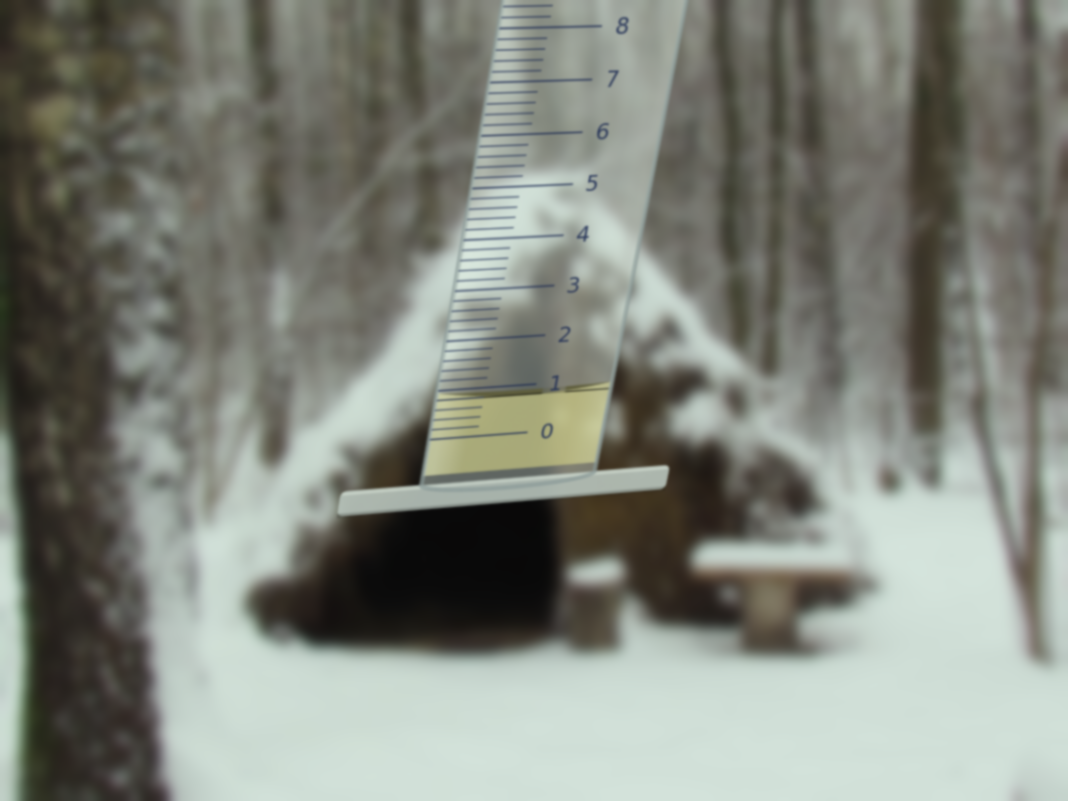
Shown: 0.8 mL
